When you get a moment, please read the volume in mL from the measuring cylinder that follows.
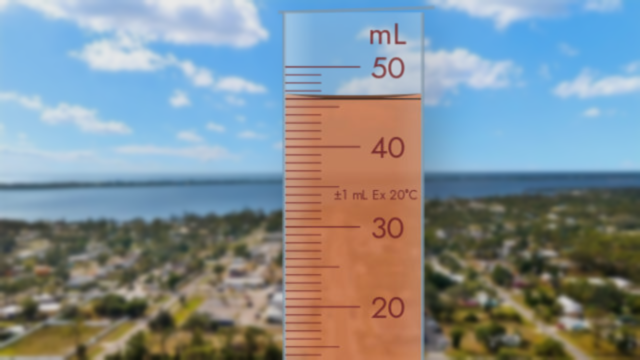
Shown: 46 mL
